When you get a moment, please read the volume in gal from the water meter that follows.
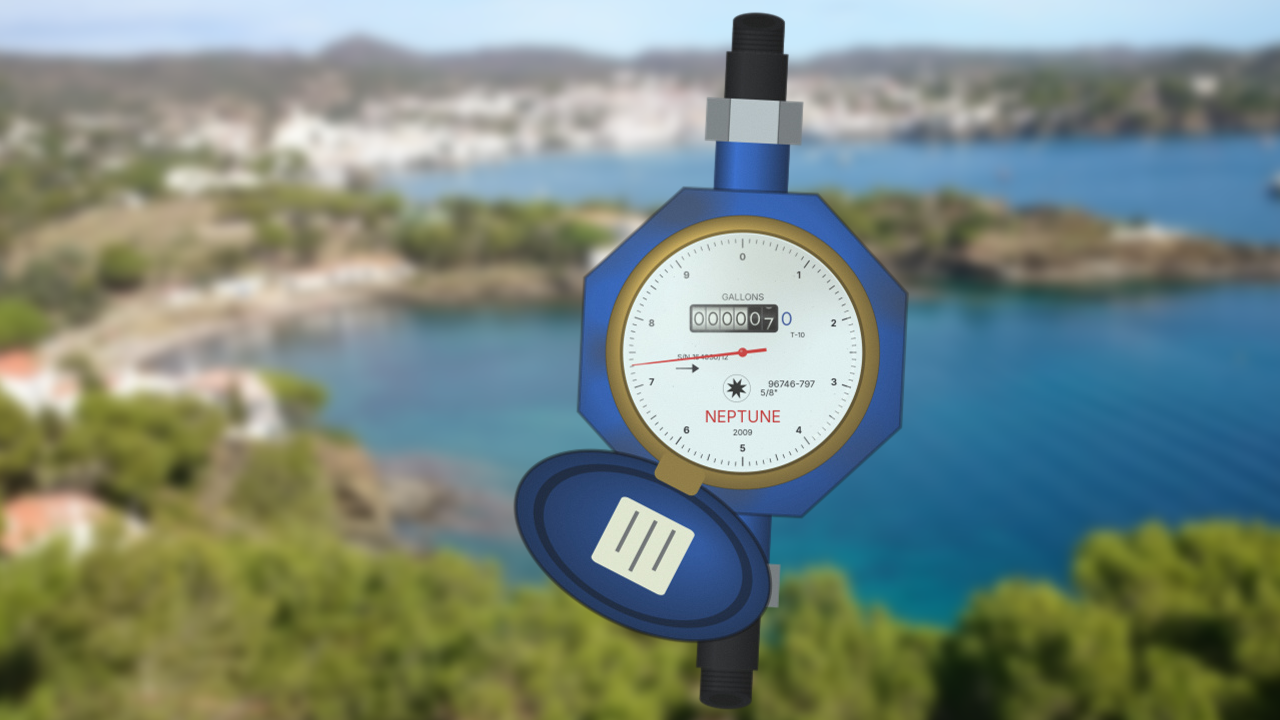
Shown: 67.3 gal
